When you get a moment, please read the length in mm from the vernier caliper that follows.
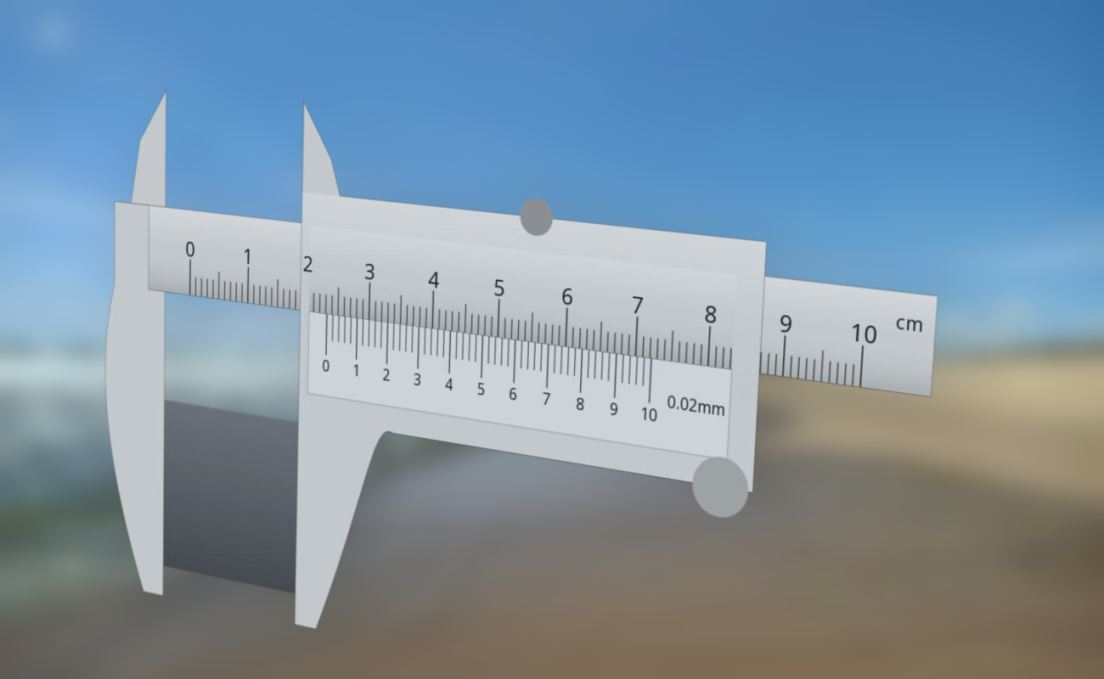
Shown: 23.2 mm
